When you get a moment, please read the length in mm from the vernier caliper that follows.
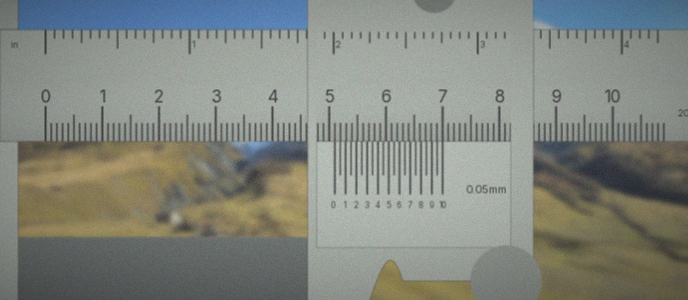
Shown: 51.0 mm
